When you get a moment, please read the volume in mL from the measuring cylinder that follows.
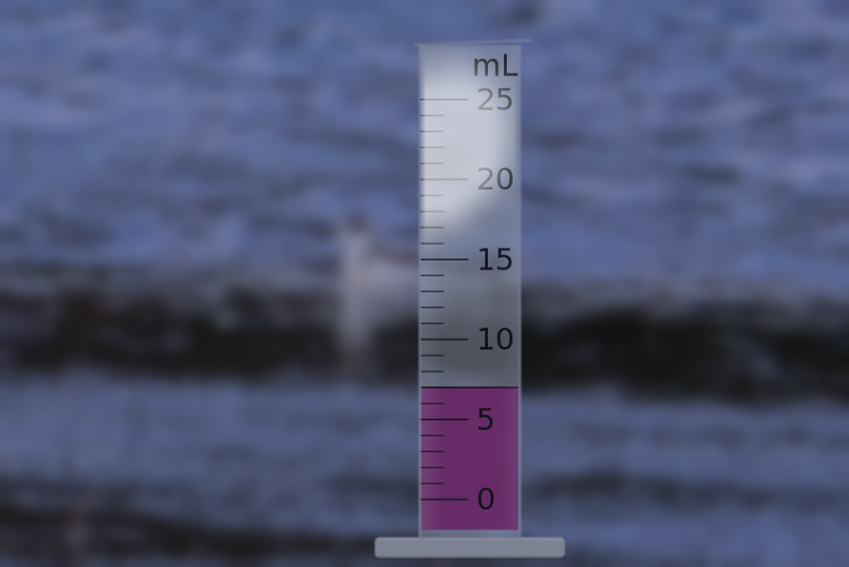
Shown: 7 mL
